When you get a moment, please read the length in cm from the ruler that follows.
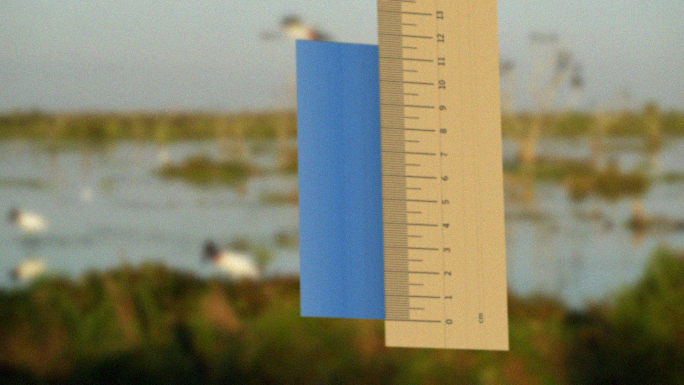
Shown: 11.5 cm
